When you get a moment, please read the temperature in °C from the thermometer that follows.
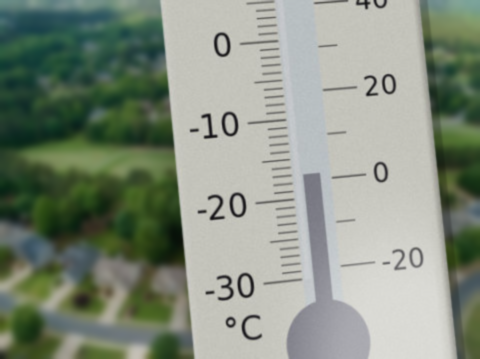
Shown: -17 °C
